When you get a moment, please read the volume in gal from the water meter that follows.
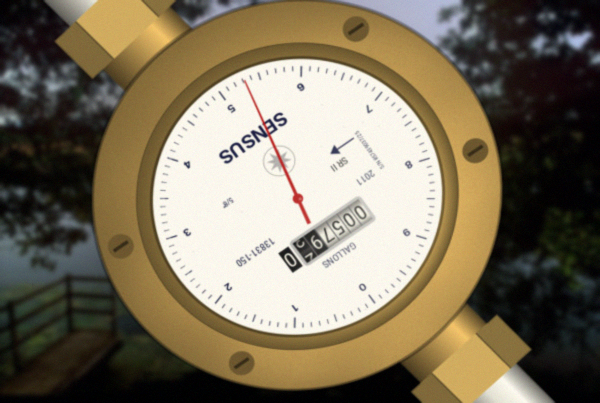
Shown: 57925.3 gal
